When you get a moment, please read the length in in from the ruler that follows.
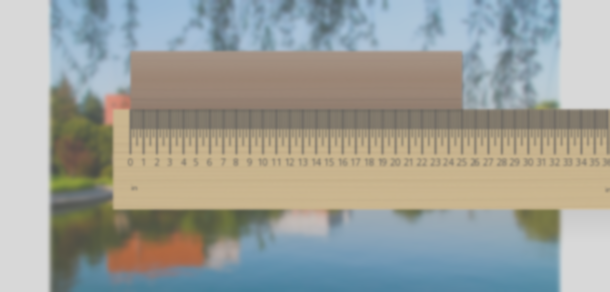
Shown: 25 in
